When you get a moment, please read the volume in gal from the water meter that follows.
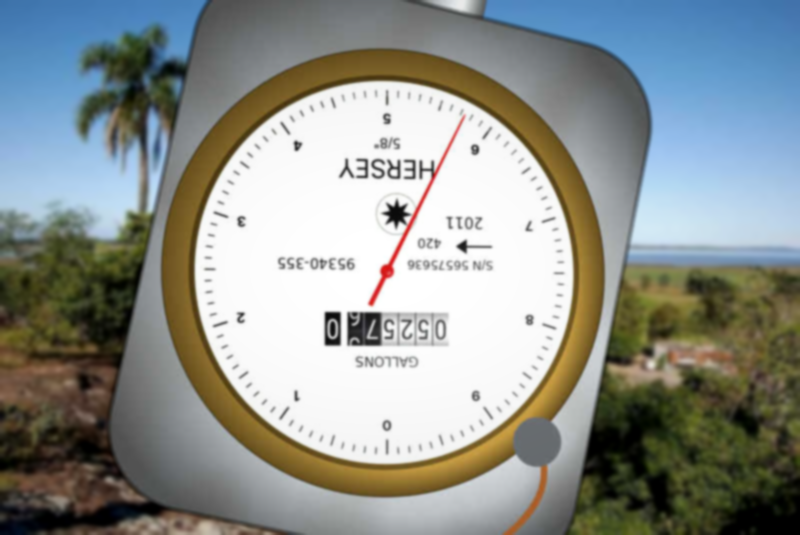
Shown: 525755.7 gal
